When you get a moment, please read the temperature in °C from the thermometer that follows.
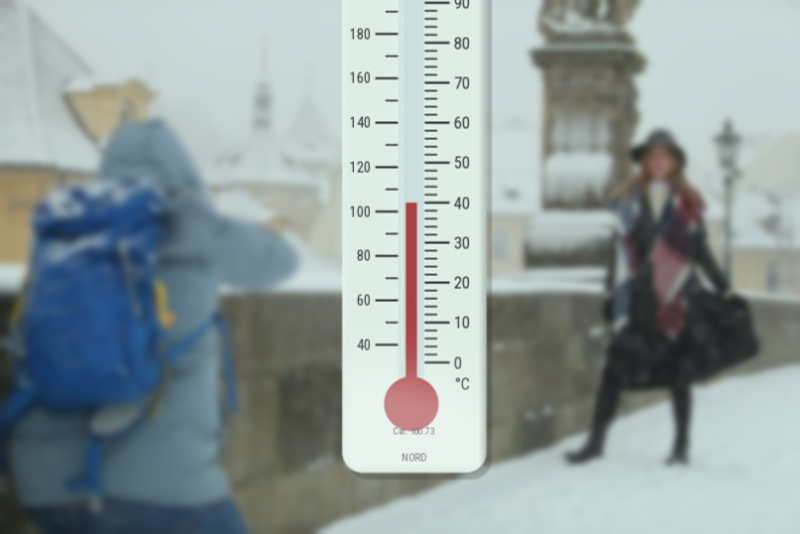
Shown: 40 °C
